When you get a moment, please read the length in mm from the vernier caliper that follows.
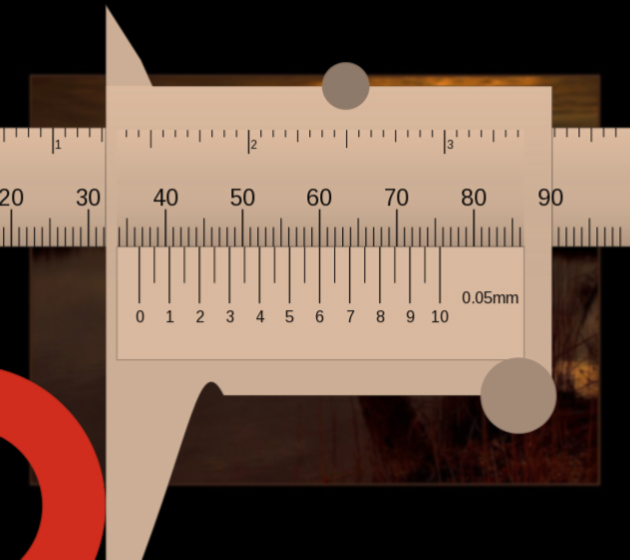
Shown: 36.6 mm
